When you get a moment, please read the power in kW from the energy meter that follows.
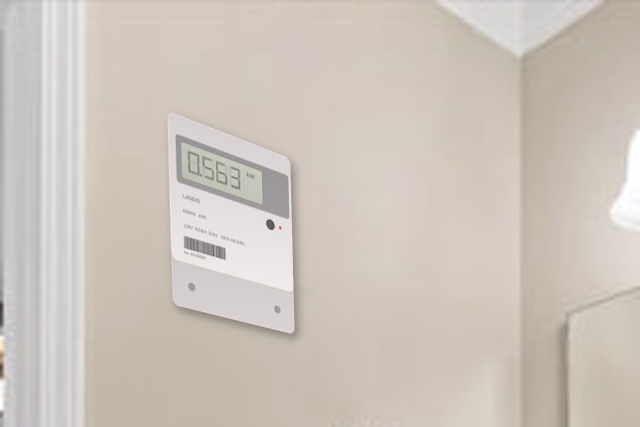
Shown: 0.563 kW
